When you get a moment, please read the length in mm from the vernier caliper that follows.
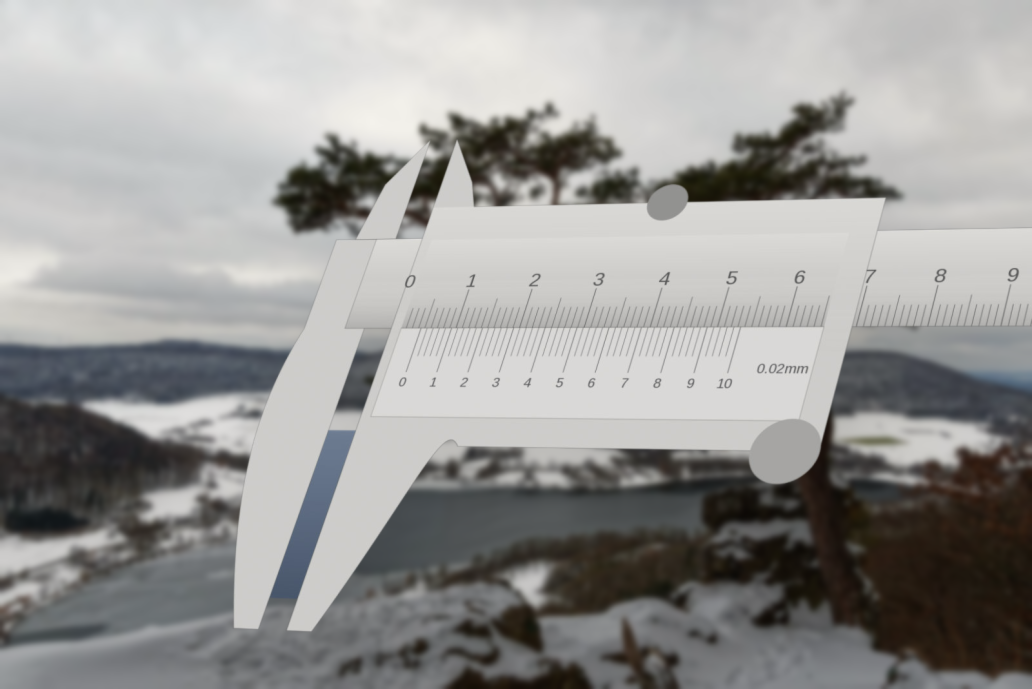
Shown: 4.4 mm
